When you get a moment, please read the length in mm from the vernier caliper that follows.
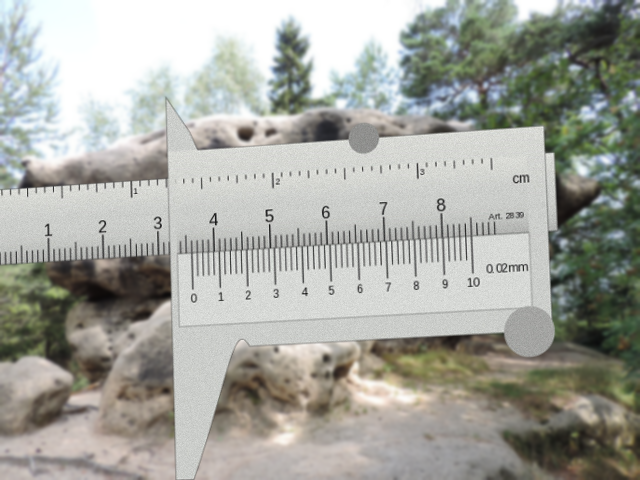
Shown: 36.0 mm
